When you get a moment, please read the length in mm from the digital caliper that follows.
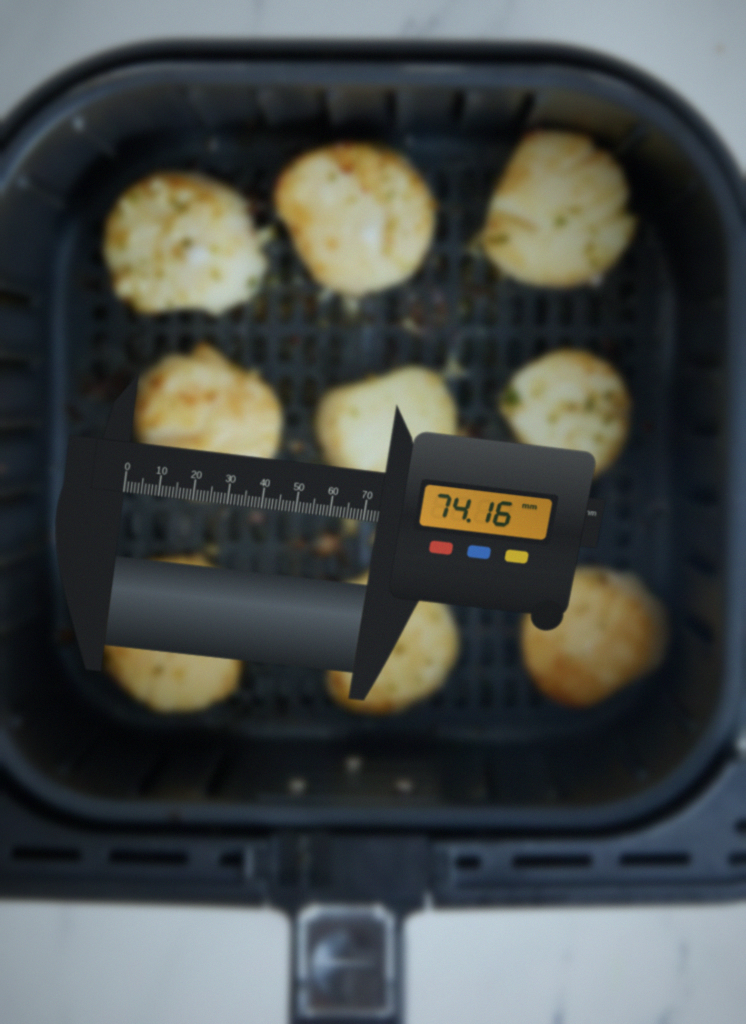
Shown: 74.16 mm
